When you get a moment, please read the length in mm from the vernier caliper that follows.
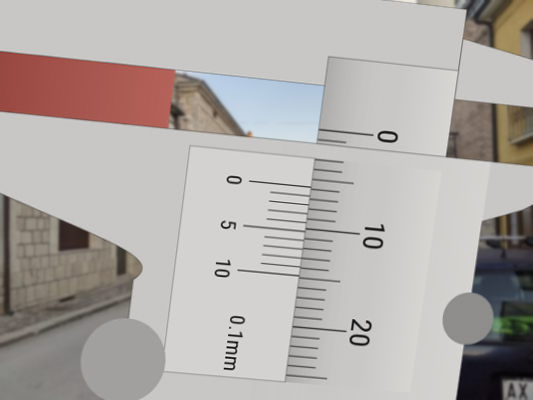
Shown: 5.8 mm
